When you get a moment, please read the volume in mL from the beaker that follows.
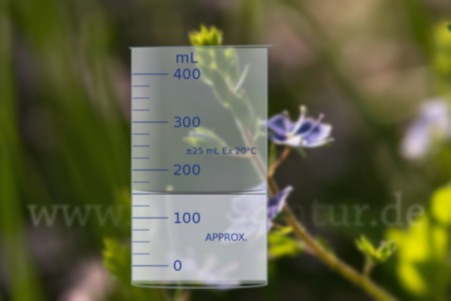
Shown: 150 mL
